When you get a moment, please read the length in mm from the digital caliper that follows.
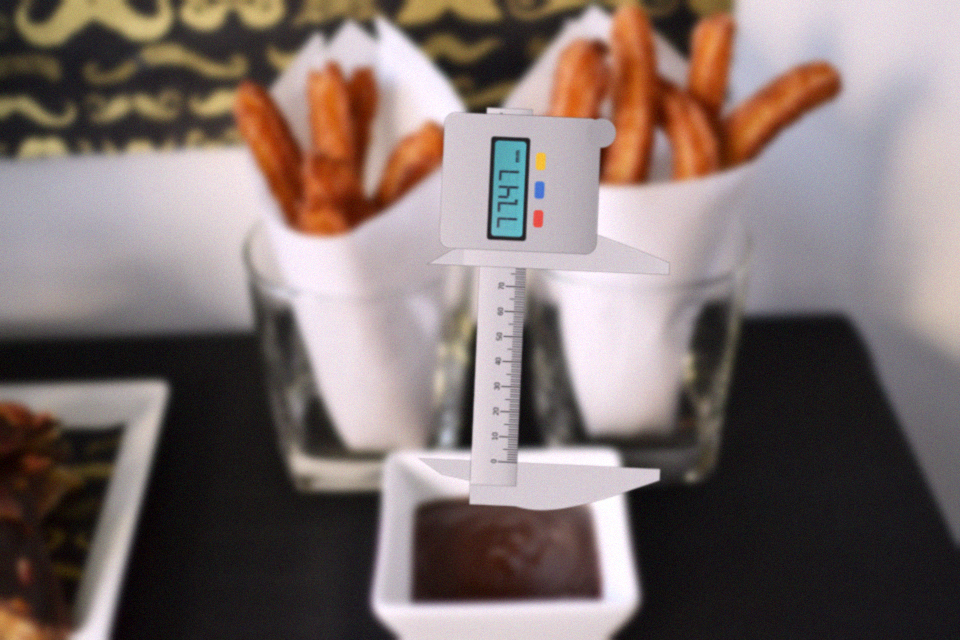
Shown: 77.47 mm
